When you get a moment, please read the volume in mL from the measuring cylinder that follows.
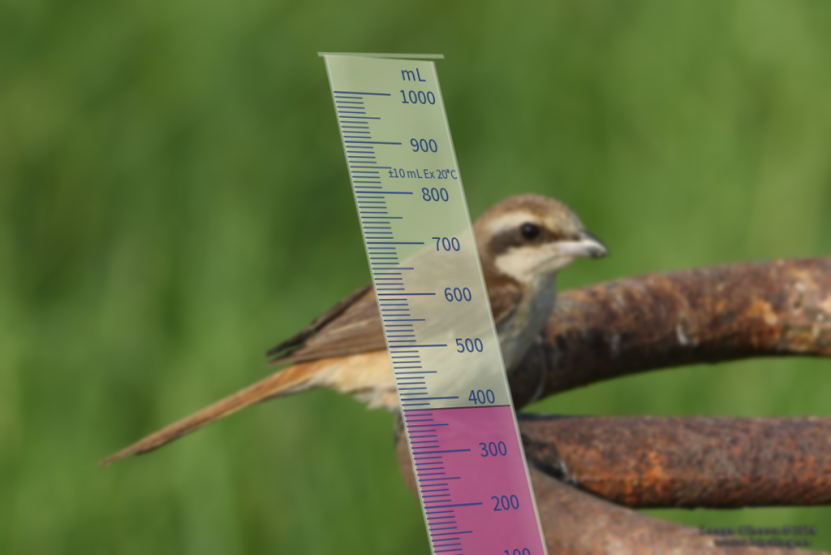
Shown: 380 mL
